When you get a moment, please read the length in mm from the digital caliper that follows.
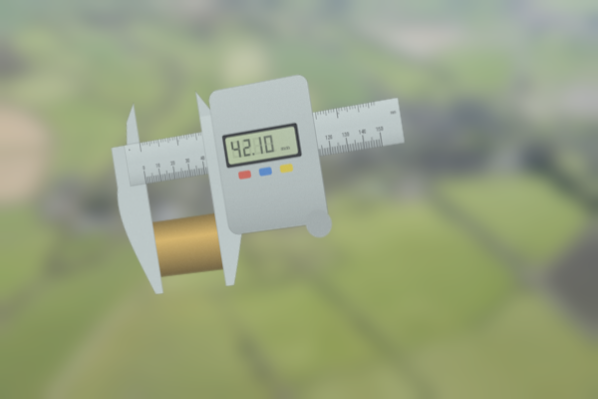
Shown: 42.10 mm
